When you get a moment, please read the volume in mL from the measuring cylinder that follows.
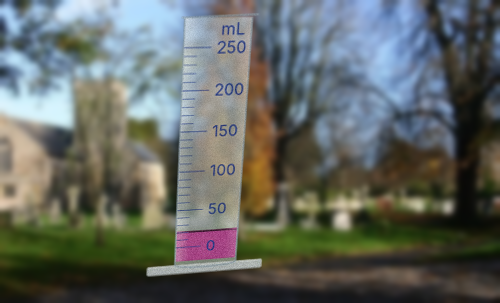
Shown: 20 mL
